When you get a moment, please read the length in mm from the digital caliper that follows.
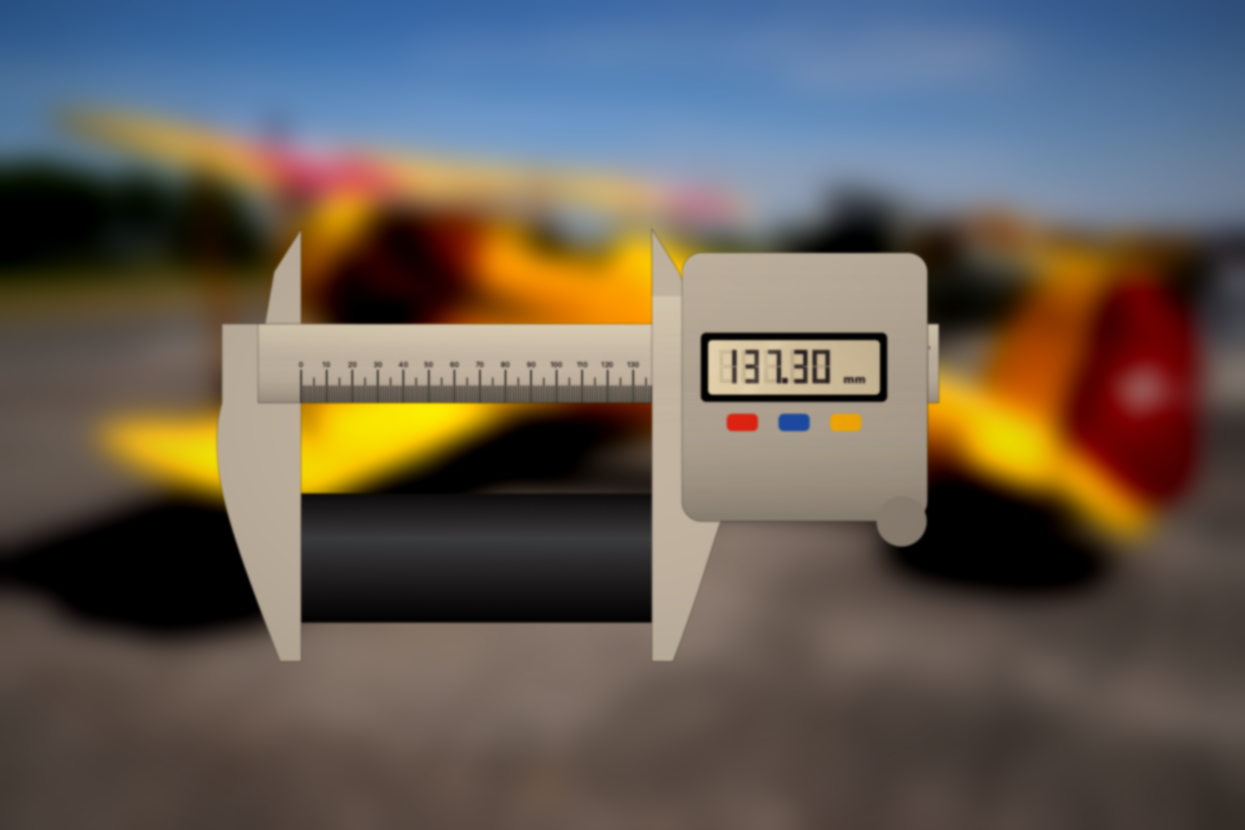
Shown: 137.30 mm
